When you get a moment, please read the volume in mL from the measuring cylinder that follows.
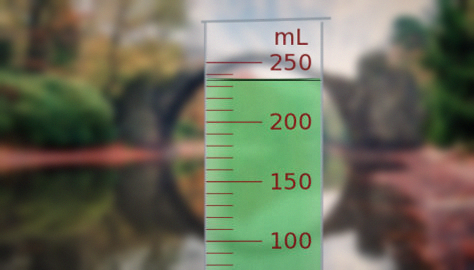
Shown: 235 mL
